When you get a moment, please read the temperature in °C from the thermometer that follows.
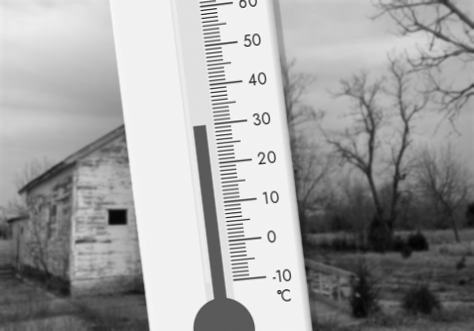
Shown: 30 °C
